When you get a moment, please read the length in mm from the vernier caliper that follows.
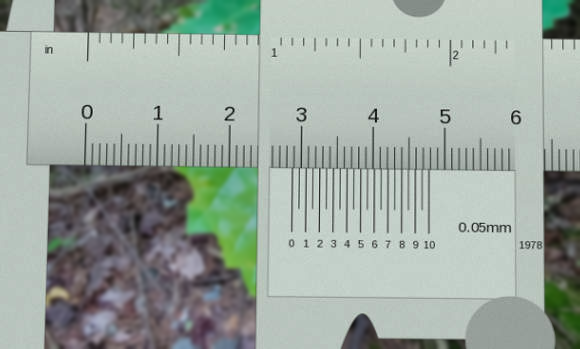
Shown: 28.8 mm
